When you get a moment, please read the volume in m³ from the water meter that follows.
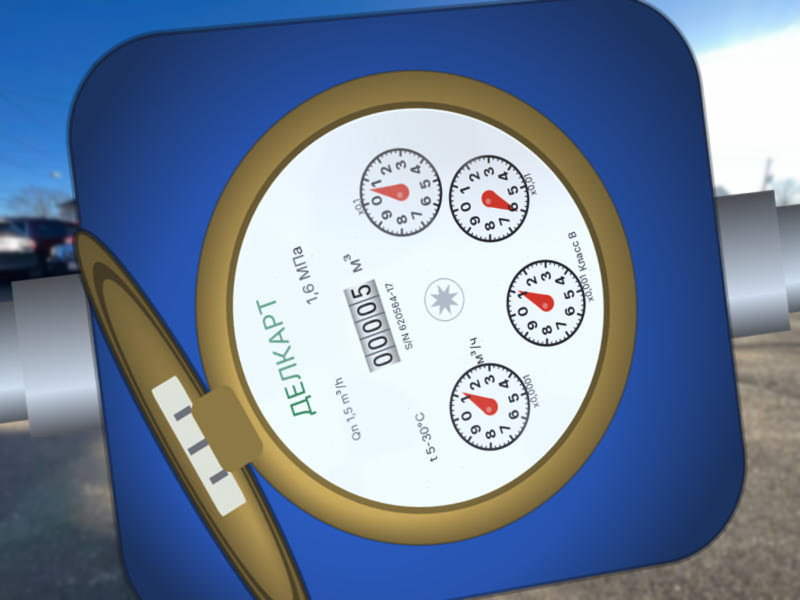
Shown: 5.0611 m³
